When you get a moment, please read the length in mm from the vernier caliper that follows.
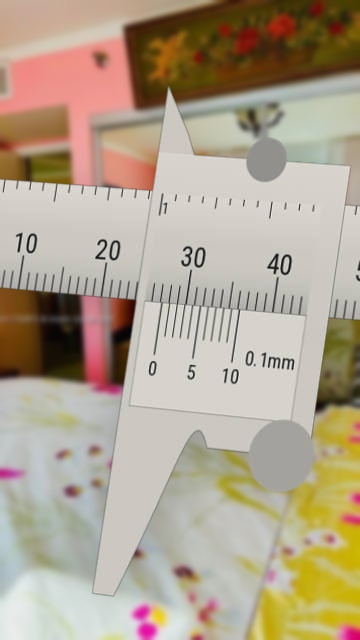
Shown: 27.2 mm
